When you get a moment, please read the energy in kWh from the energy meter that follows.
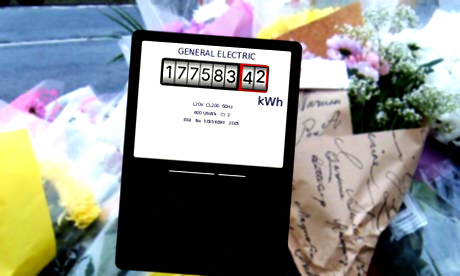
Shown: 177583.42 kWh
